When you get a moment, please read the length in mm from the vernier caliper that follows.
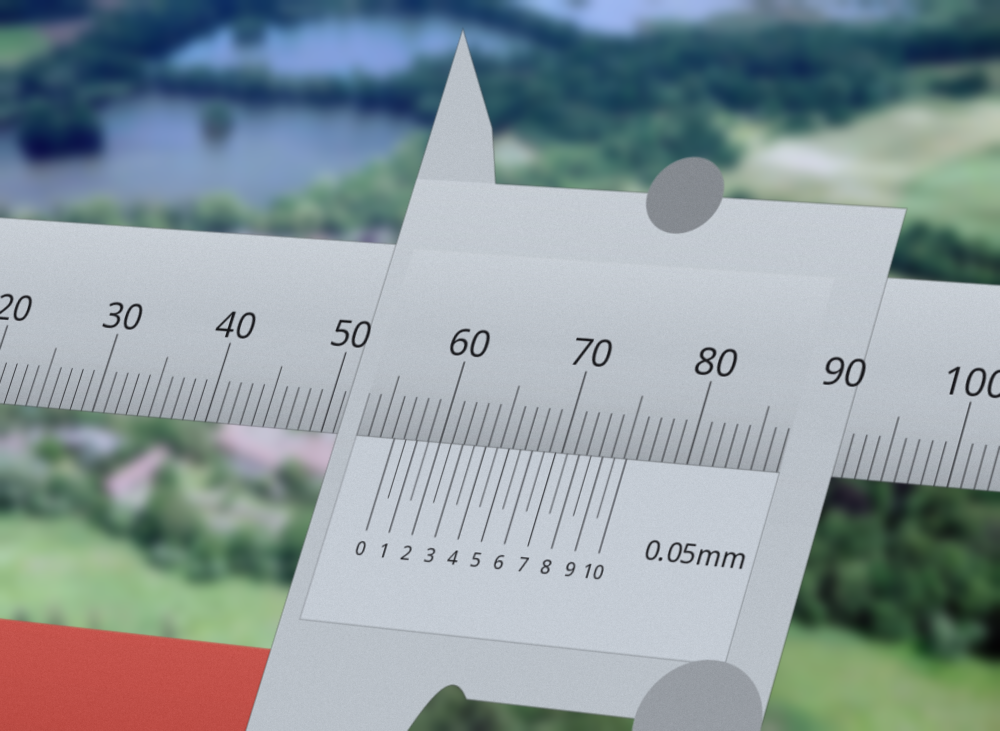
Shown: 56.2 mm
